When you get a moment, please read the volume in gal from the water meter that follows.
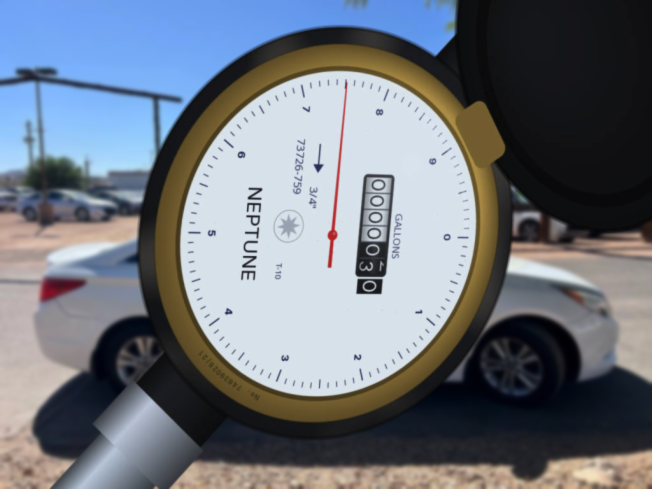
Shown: 27.5 gal
